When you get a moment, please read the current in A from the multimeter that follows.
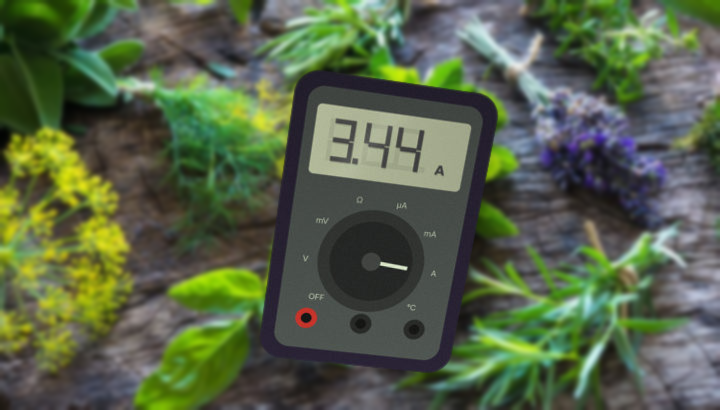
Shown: 3.44 A
